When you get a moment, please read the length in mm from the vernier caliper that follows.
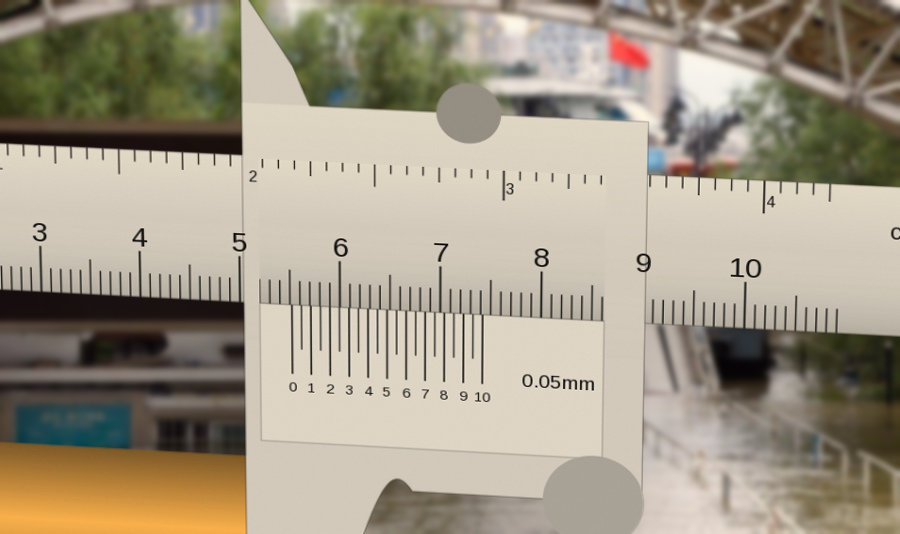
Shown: 55.2 mm
